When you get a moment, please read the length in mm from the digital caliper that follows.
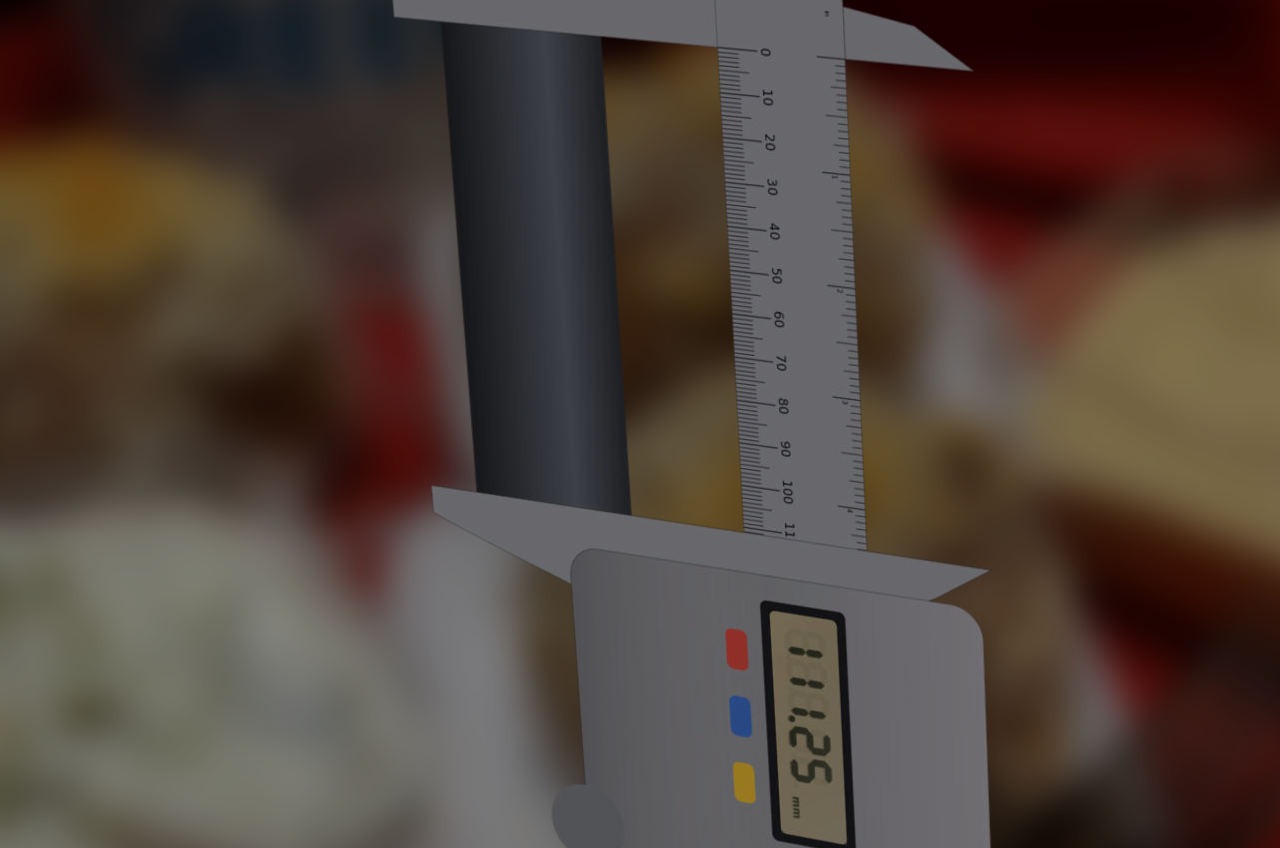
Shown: 111.25 mm
